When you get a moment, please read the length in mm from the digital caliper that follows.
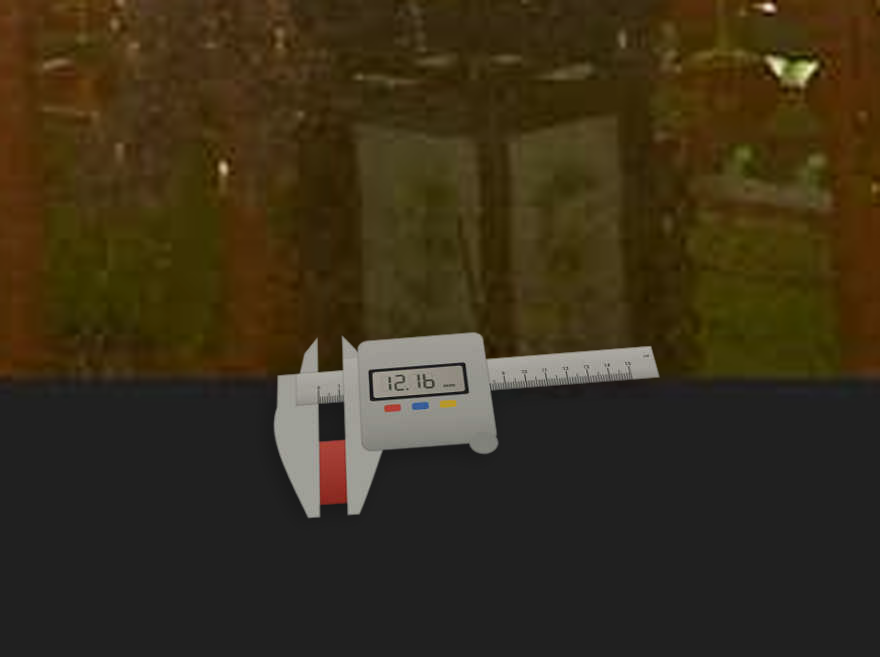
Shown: 12.16 mm
